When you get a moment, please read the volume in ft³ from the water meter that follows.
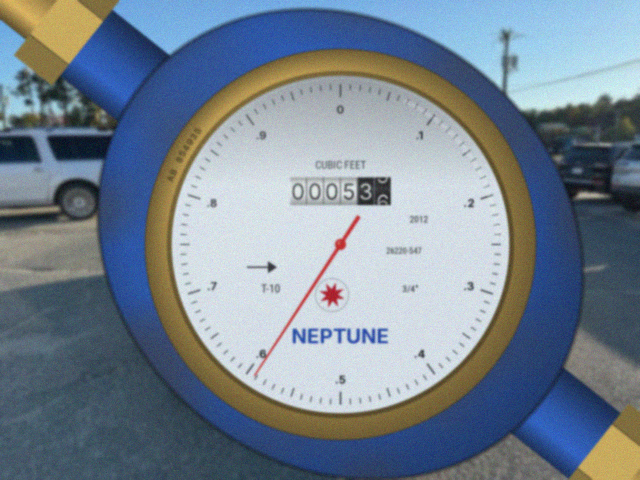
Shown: 535.59 ft³
